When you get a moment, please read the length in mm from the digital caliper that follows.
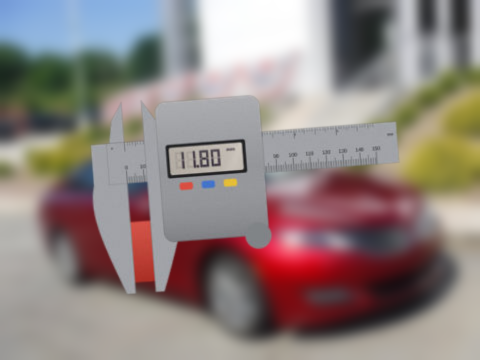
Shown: 11.80 mm
